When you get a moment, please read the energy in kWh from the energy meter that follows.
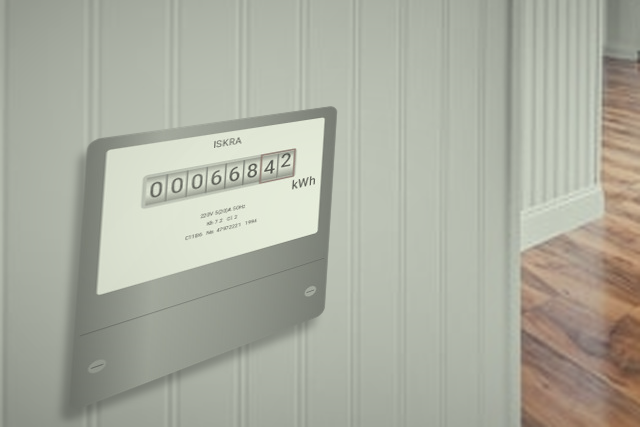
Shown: 668.42 kWh
